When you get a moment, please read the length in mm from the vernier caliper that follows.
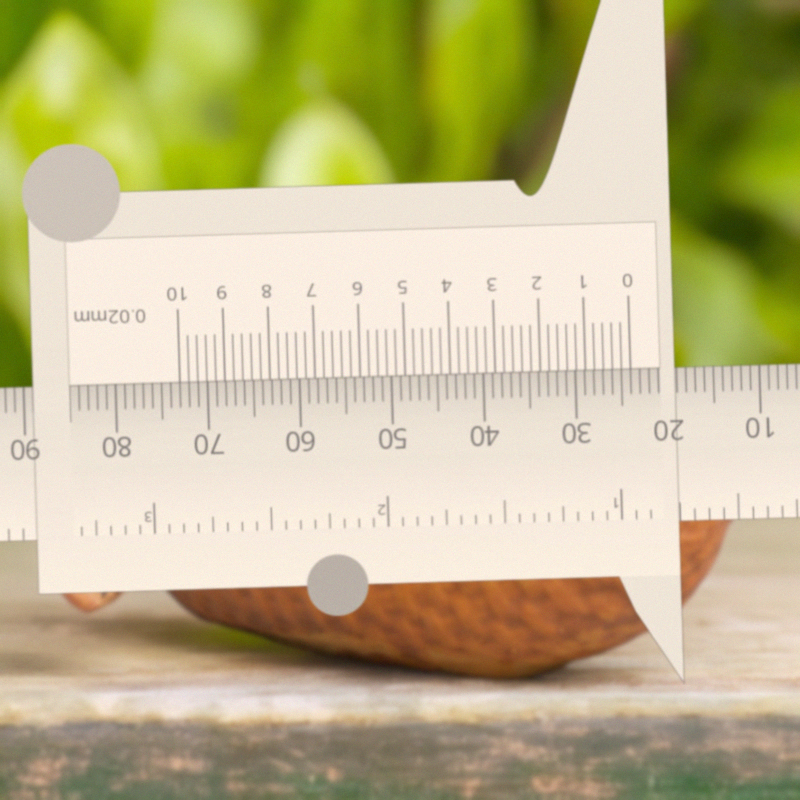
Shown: 24.0 mm
